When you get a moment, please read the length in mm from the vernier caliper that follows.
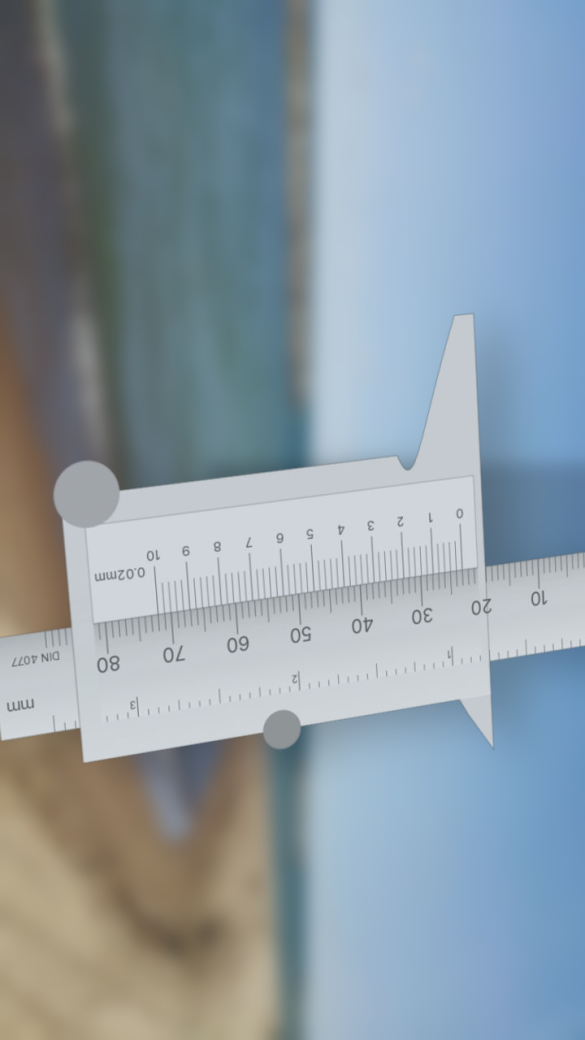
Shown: 23.0 mm
